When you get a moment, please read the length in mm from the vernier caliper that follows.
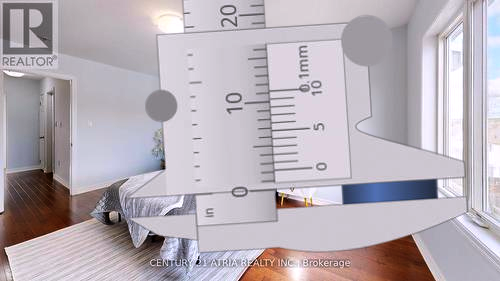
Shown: 2.2 mm
